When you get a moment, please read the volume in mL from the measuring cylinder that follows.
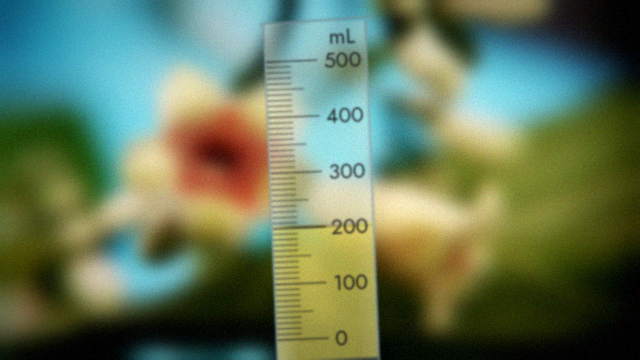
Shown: 200 mL
